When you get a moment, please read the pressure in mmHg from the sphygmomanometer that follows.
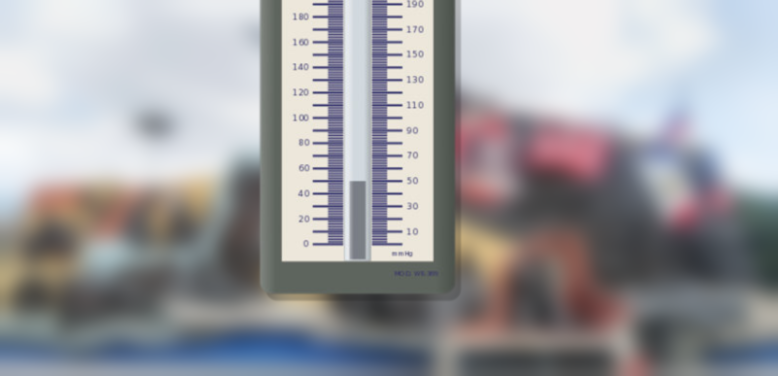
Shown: 50 mmHg
